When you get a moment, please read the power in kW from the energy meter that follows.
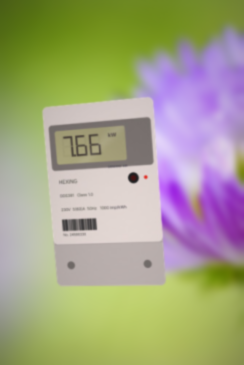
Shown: 7.66 kW
